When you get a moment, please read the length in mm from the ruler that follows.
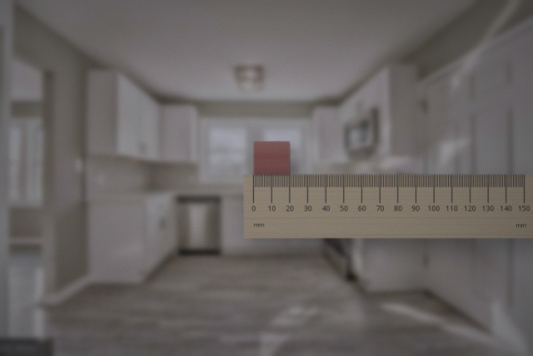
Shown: 20 mm
